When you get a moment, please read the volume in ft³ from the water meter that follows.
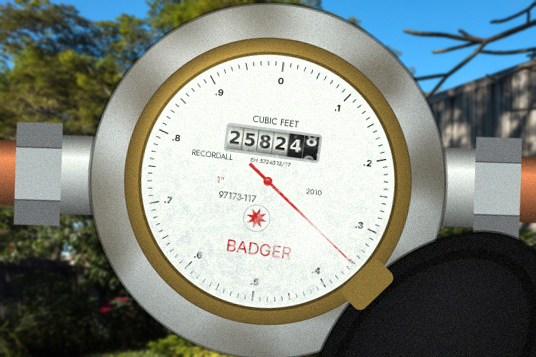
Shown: 258248.35 ft³
